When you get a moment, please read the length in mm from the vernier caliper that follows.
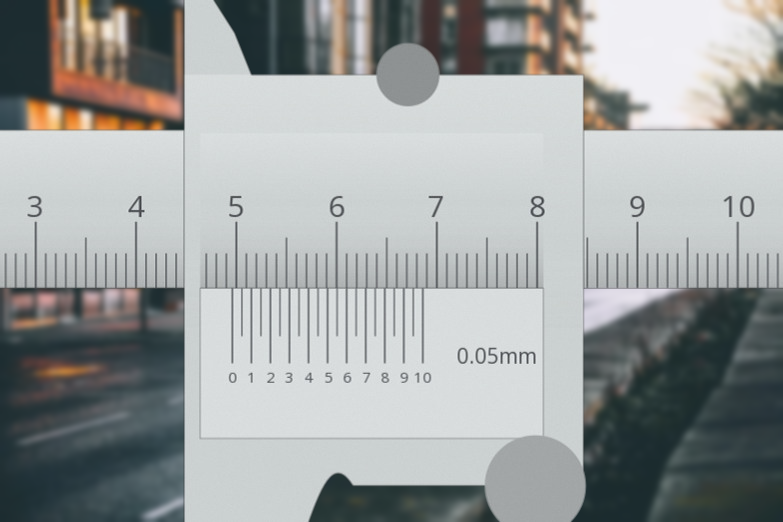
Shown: 49.6 mm
